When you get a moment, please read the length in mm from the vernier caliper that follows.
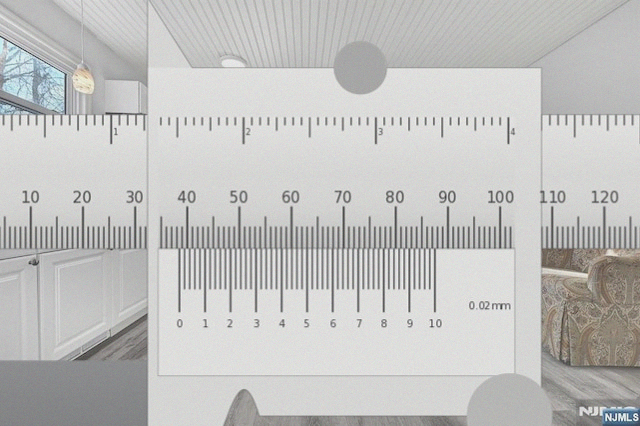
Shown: 38.5 mm
